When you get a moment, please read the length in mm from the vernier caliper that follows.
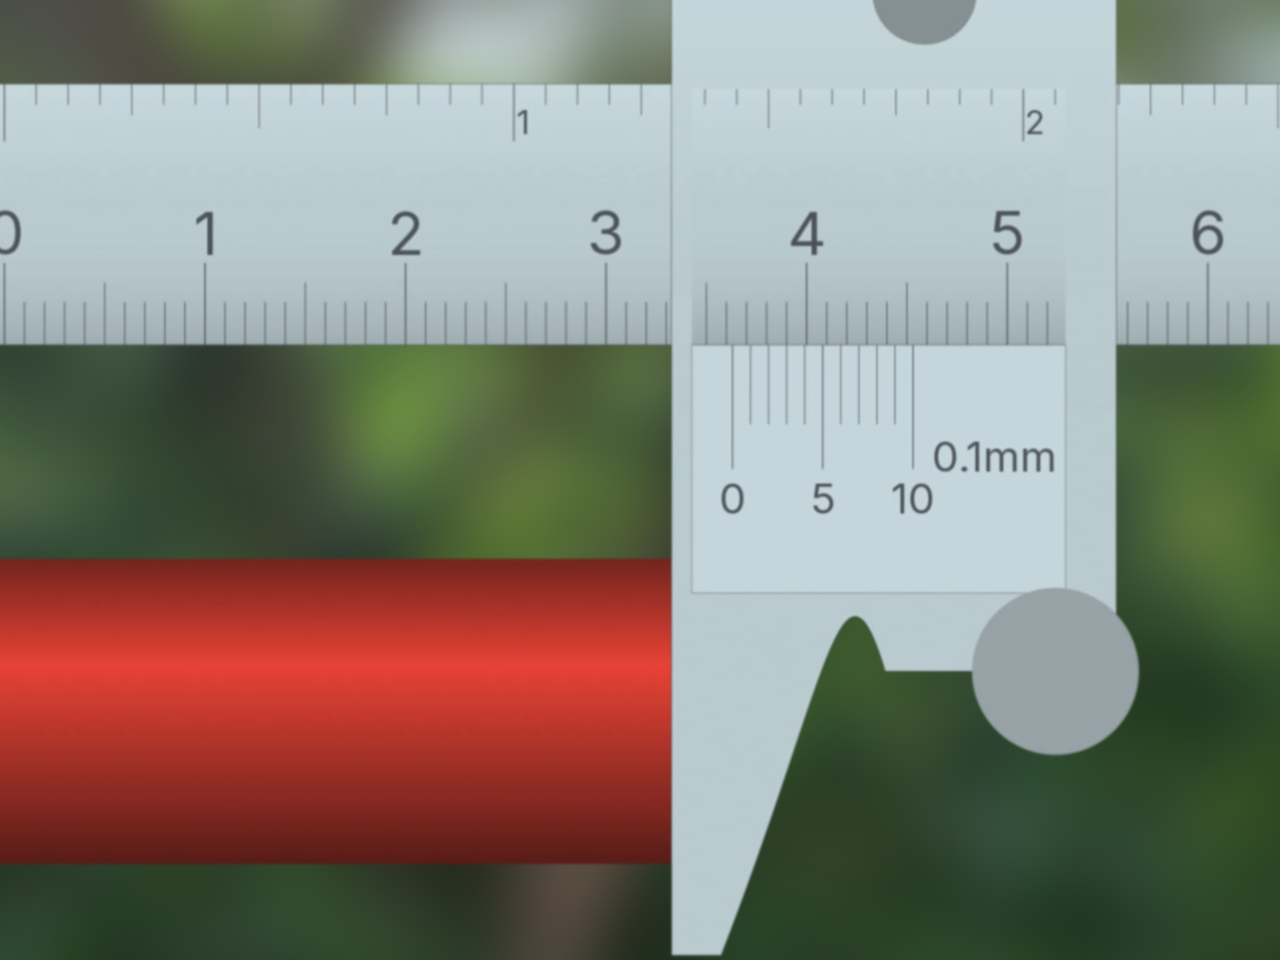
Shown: 36.3 mm
